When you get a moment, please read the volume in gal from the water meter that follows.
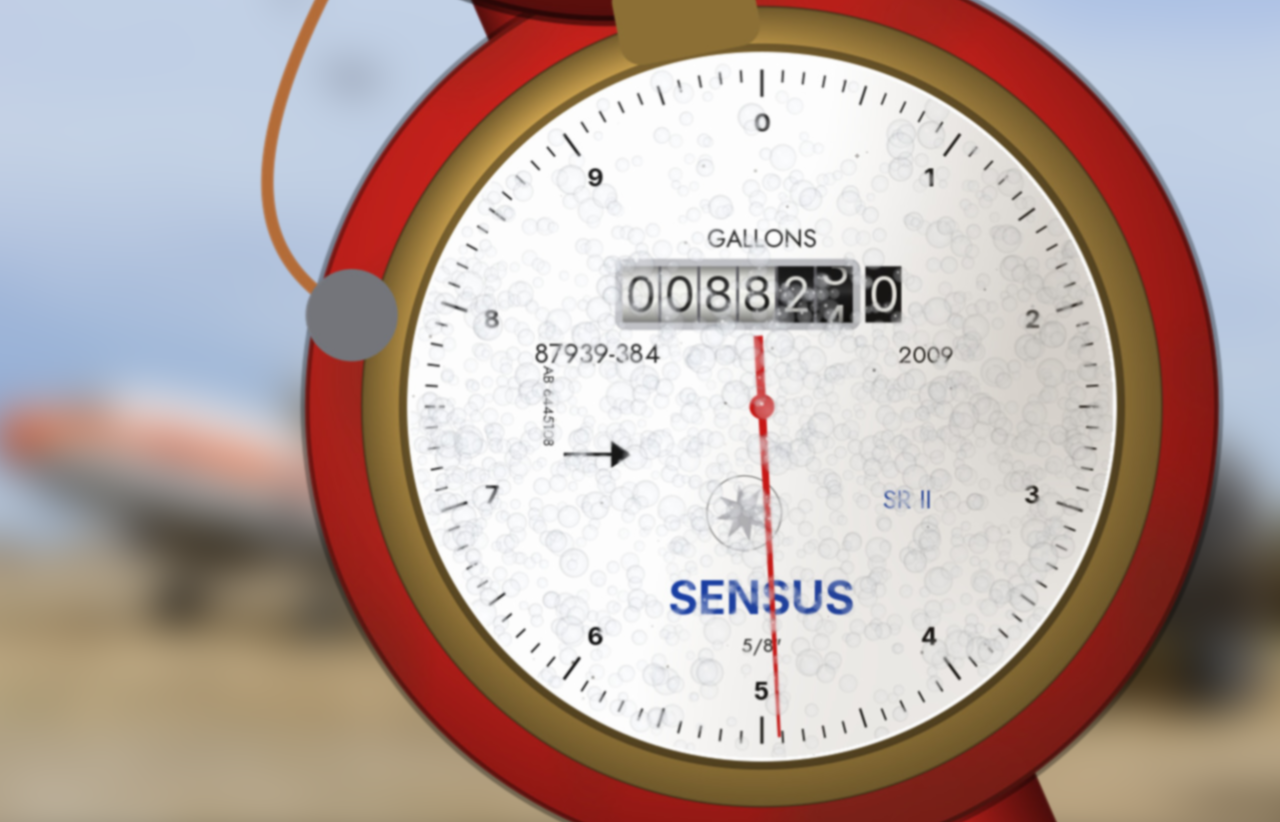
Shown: 88234.9 gal
